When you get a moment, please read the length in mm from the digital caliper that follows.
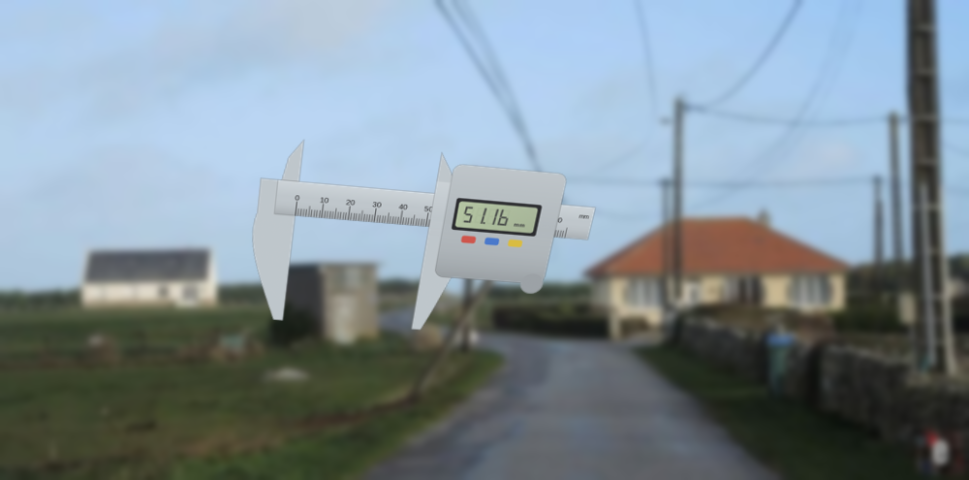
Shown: 51.16 mm
